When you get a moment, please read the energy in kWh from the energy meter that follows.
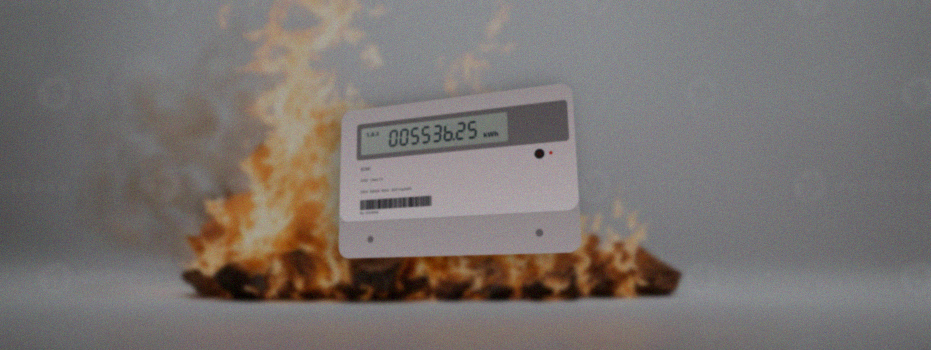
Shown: 5536.25 kWh
